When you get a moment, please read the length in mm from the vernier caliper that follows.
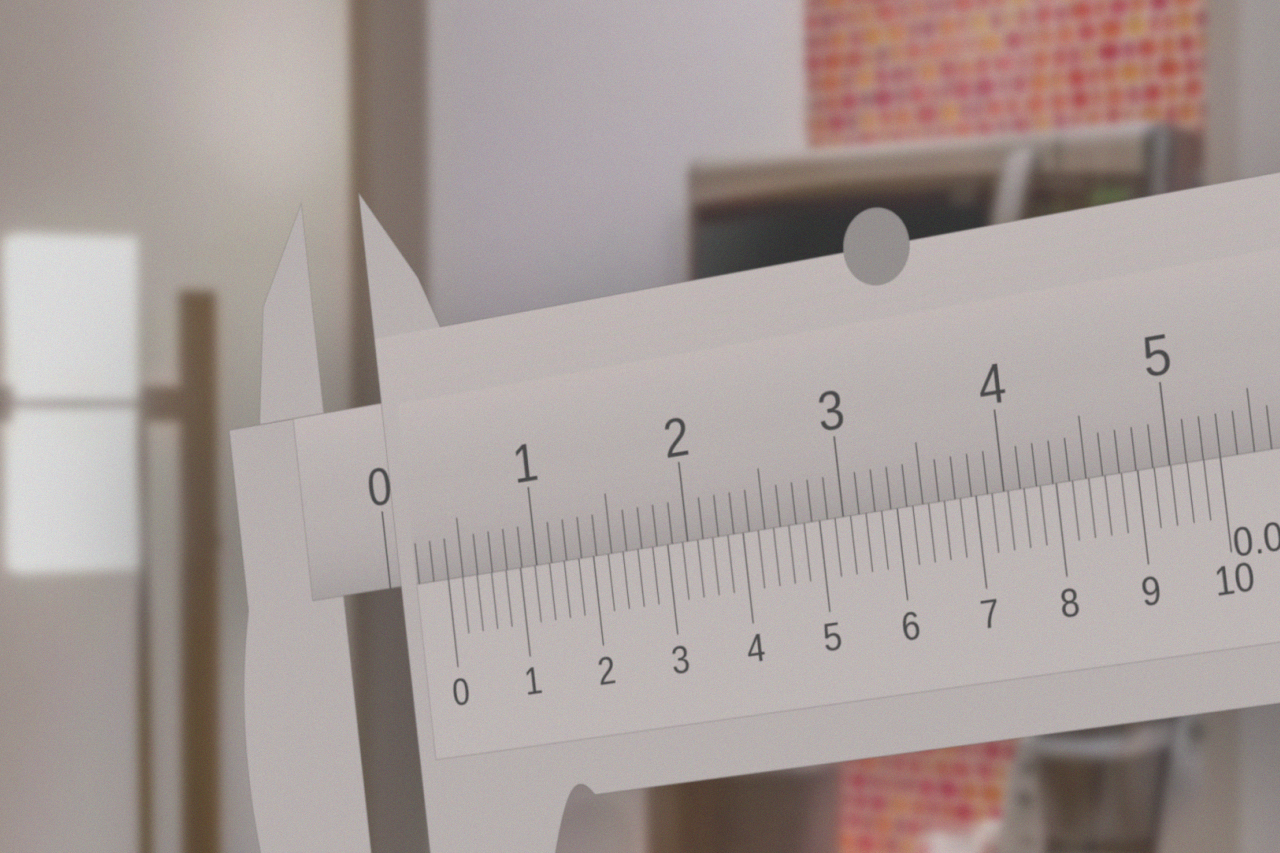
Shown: 4.0 mm
